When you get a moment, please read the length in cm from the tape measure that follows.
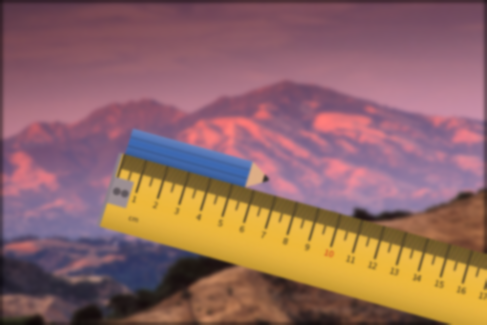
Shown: 6.5 cm
